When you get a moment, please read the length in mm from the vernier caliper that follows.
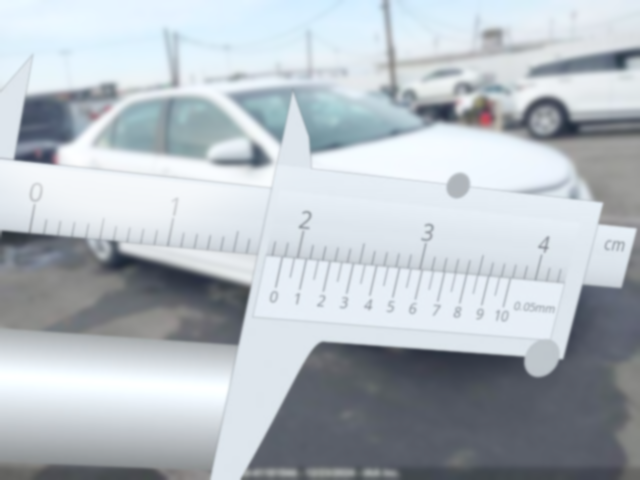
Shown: 18.8 mm
